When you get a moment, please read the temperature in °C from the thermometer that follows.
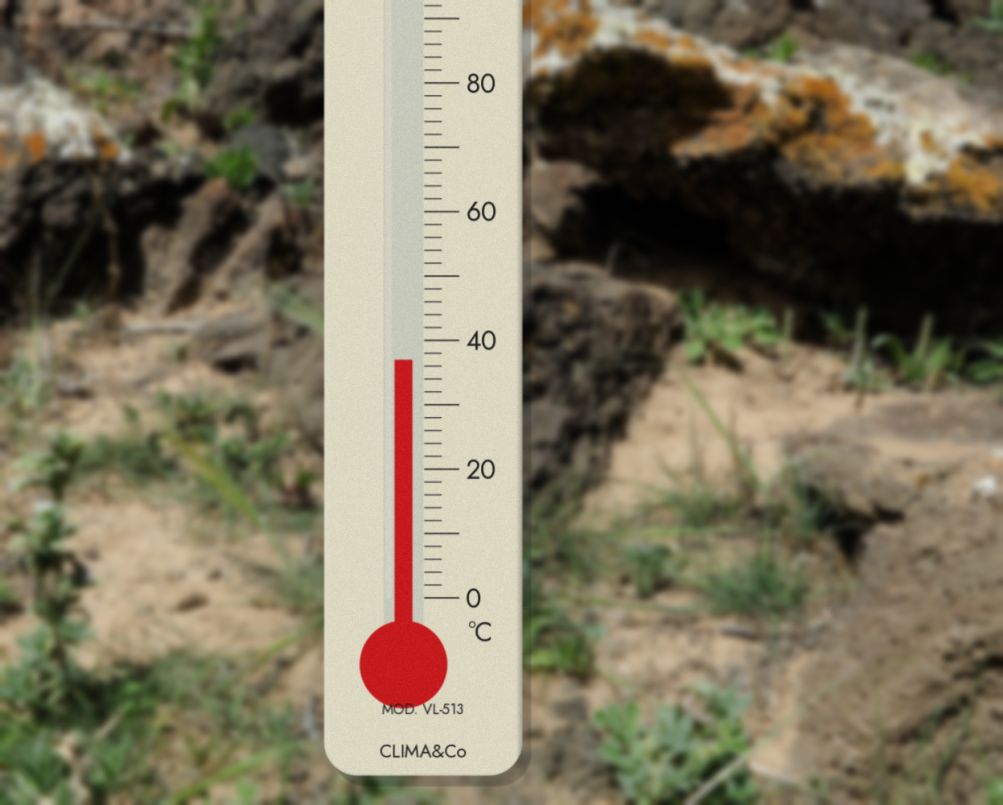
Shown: 37 °C
